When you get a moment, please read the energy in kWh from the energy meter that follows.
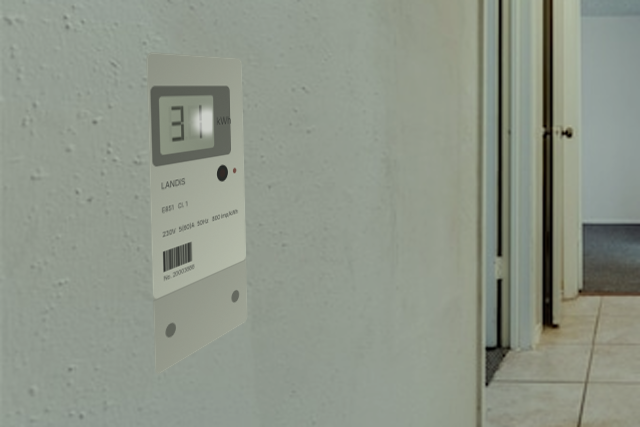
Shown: 31 kWh
